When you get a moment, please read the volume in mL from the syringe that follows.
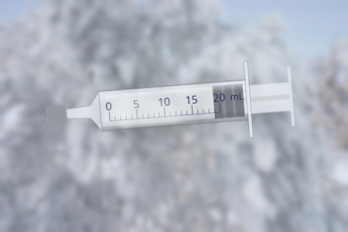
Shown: 19 mL
